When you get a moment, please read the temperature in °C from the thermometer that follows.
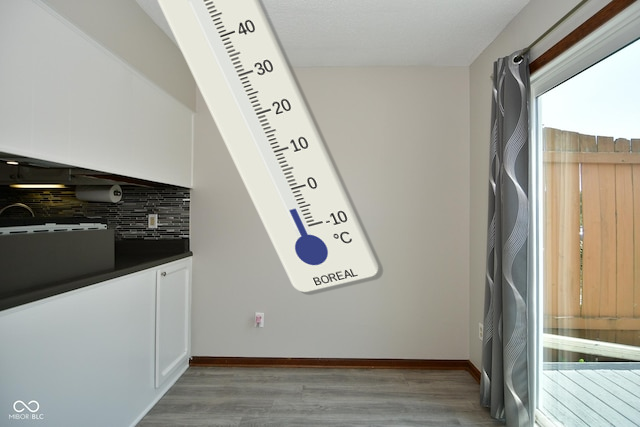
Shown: -5 °C
